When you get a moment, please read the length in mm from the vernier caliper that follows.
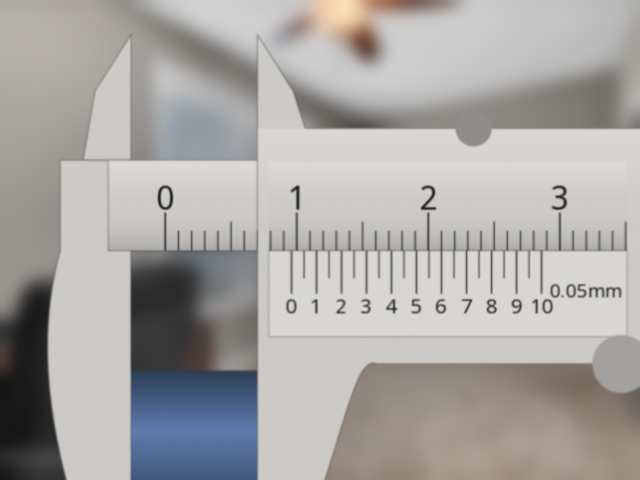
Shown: 9.6 mm
